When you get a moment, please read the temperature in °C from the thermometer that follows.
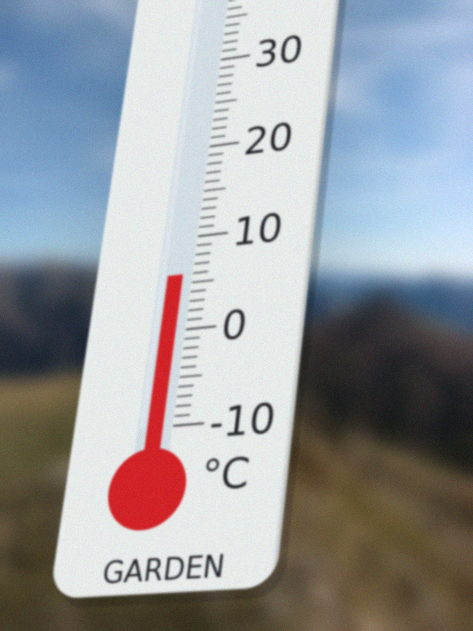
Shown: 6 °C
